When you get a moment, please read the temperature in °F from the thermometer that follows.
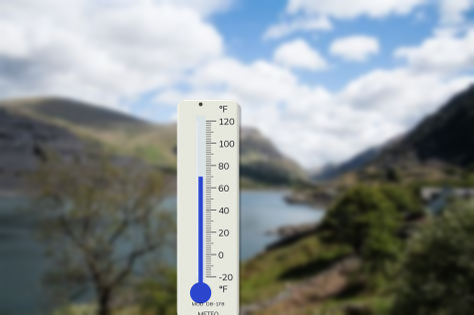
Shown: 70 °F
